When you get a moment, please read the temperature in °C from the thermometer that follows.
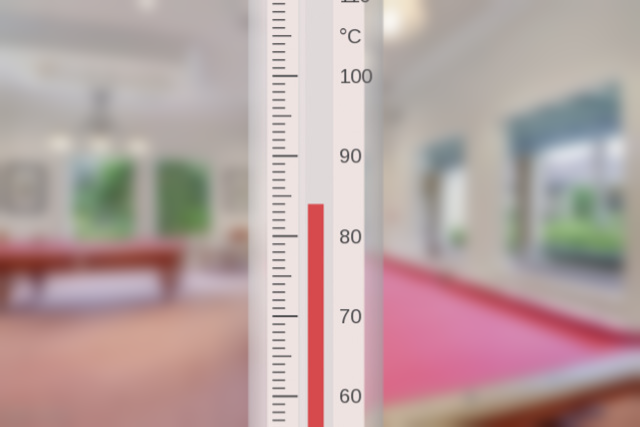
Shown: 84 °C
